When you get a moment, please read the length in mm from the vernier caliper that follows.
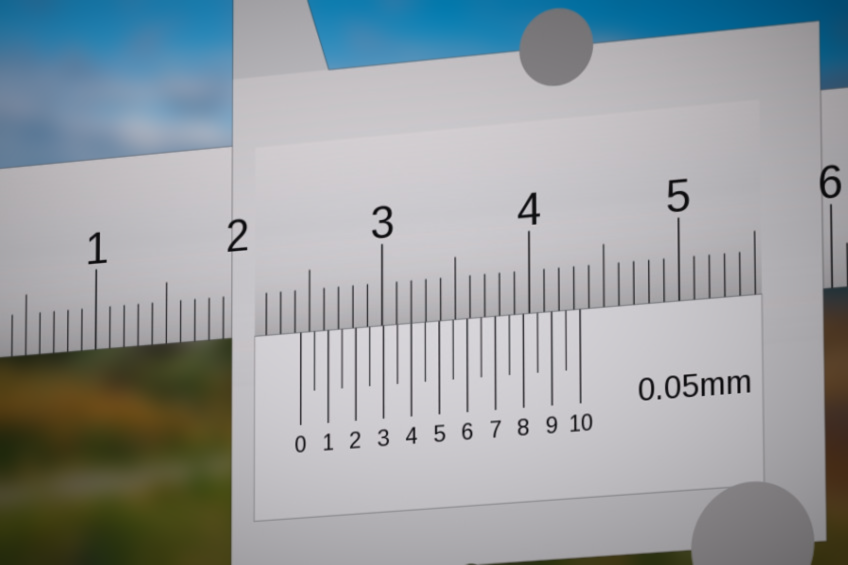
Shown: 24.4 mm
